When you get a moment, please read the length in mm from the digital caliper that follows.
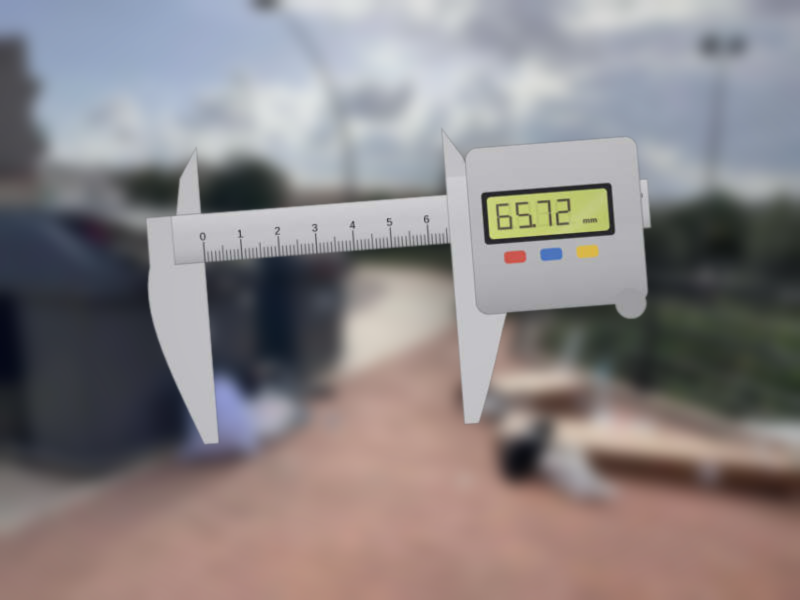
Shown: 65.72 mm
